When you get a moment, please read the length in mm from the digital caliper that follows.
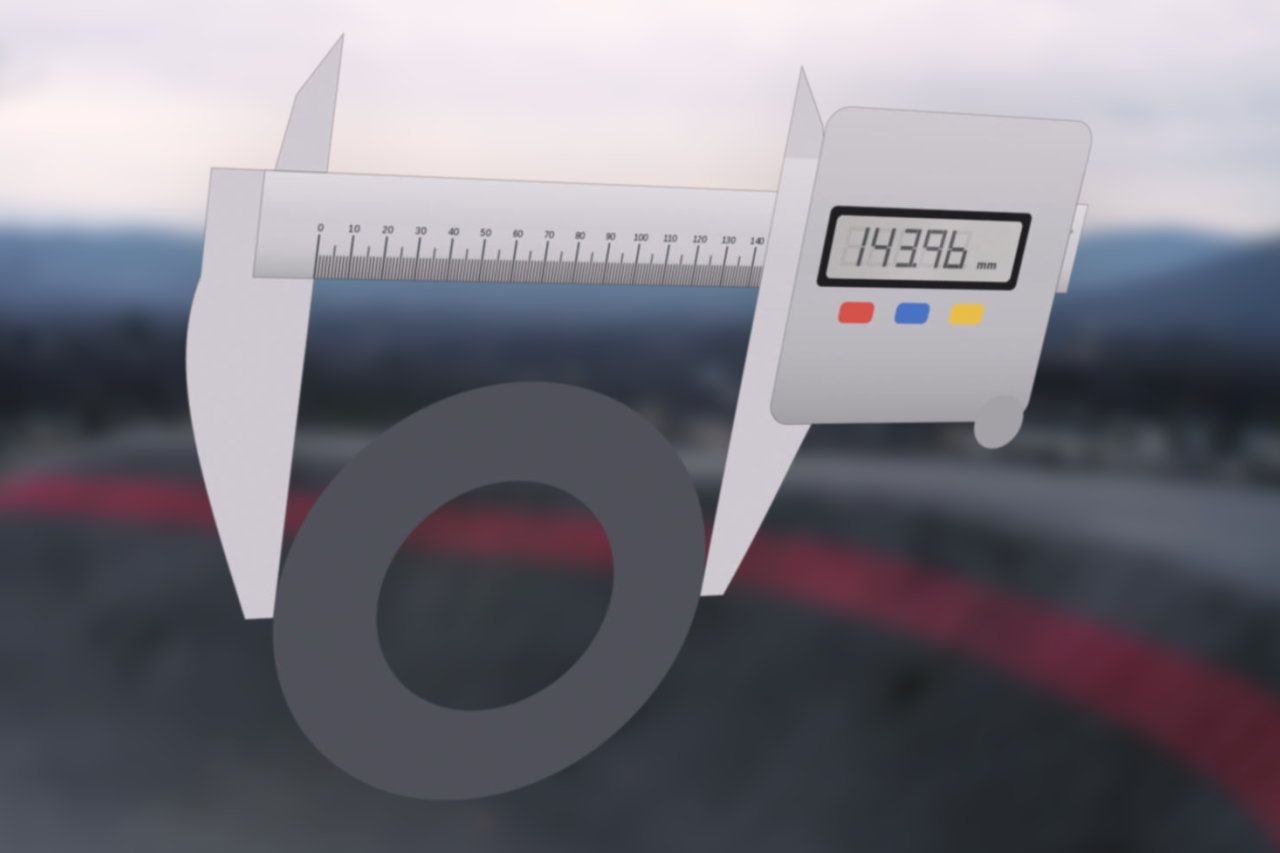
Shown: 143.96 mm
